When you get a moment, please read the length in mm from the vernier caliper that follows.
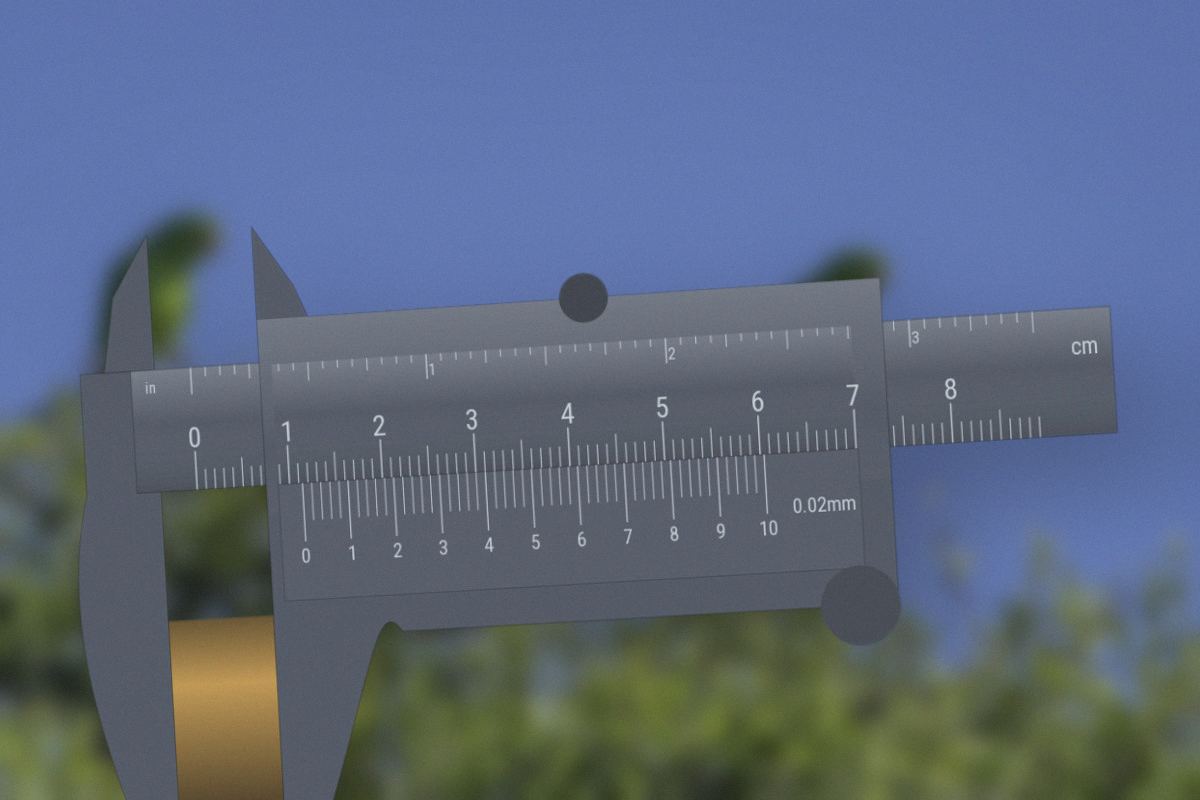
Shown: 11.4 mm
